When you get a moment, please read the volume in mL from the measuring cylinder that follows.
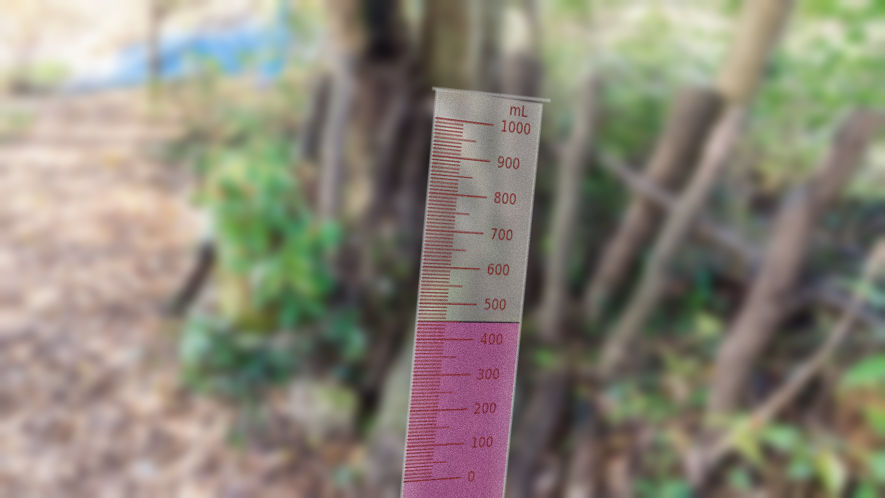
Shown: 450 mL
